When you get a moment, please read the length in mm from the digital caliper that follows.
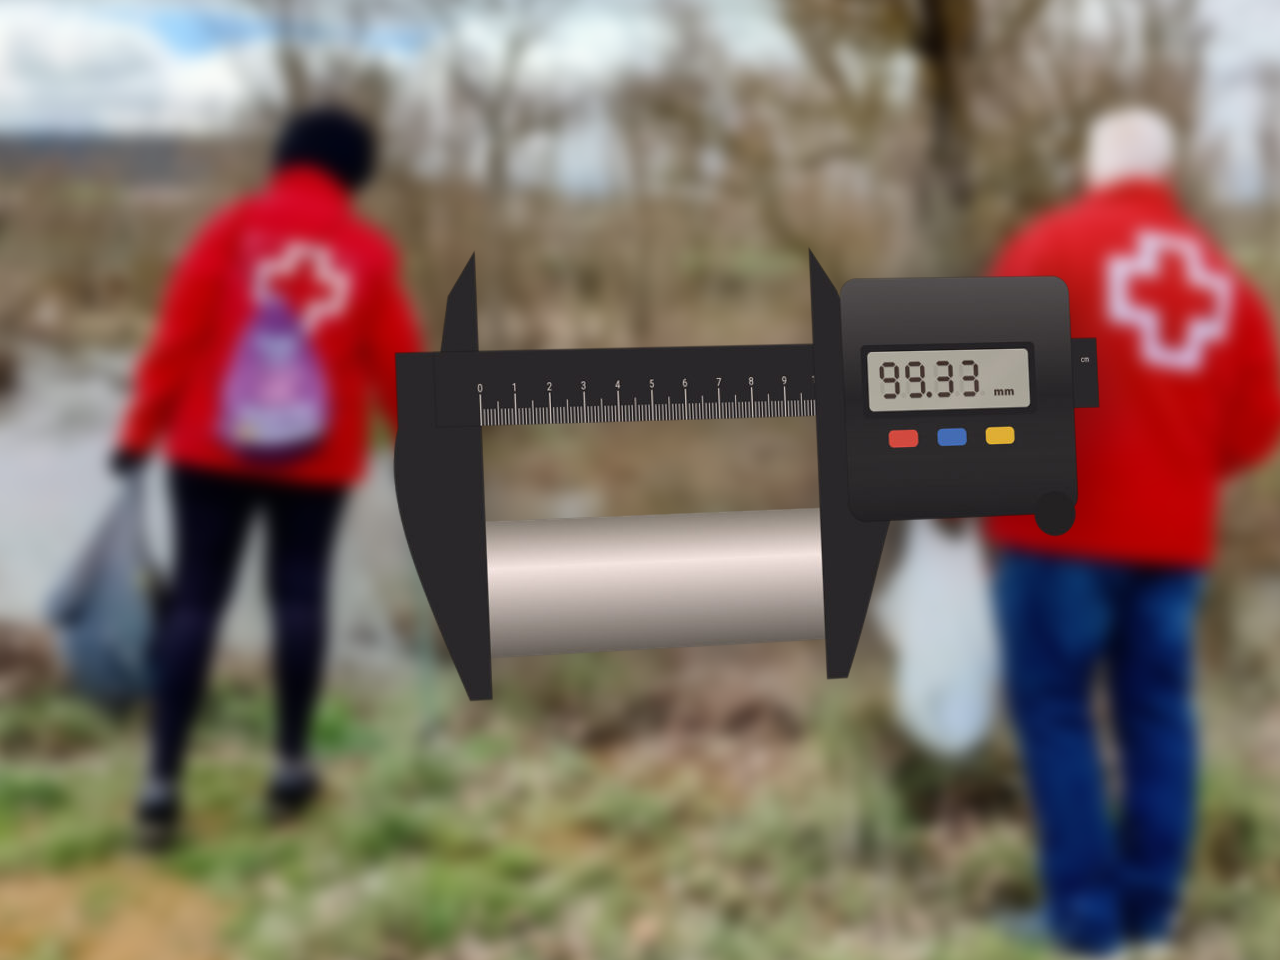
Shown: 99.33 mm
